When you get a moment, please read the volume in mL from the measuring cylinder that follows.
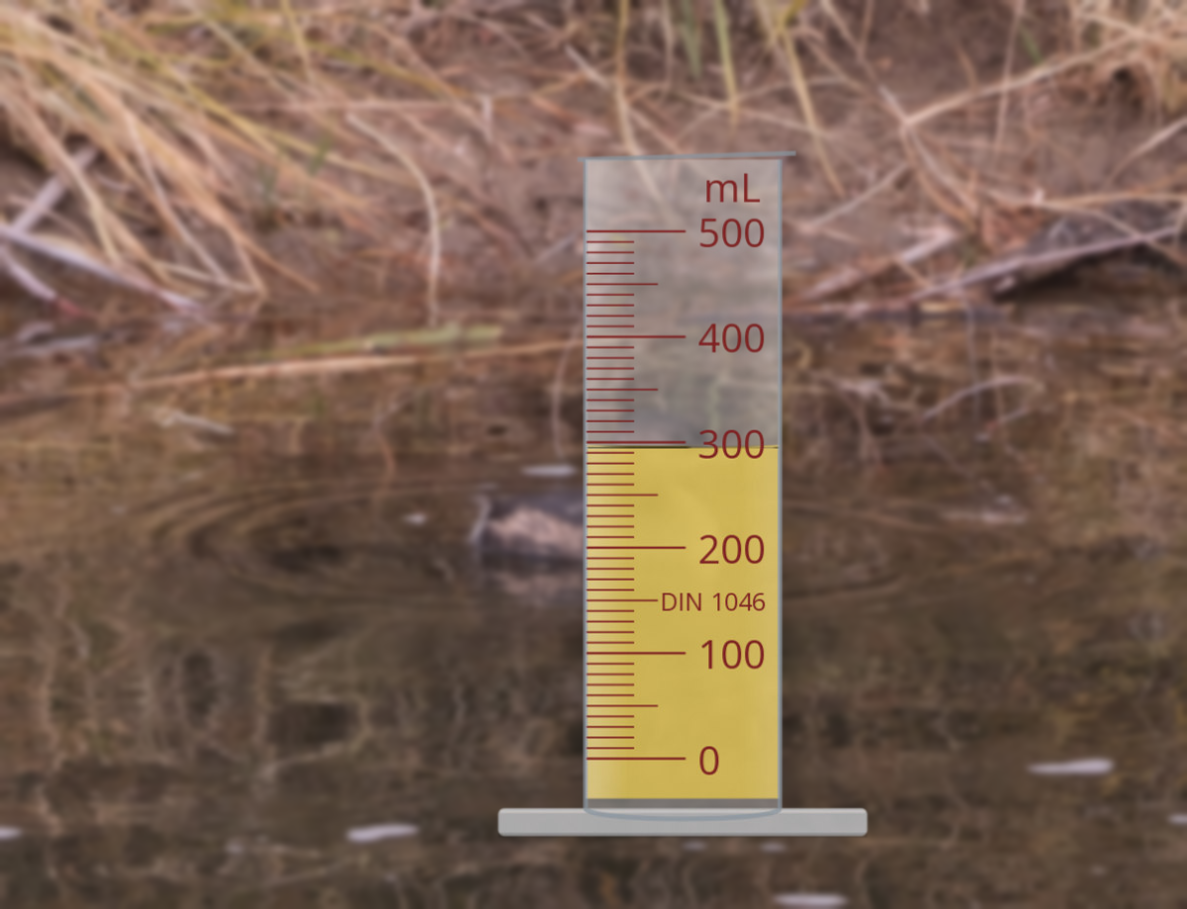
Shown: 295 mL
